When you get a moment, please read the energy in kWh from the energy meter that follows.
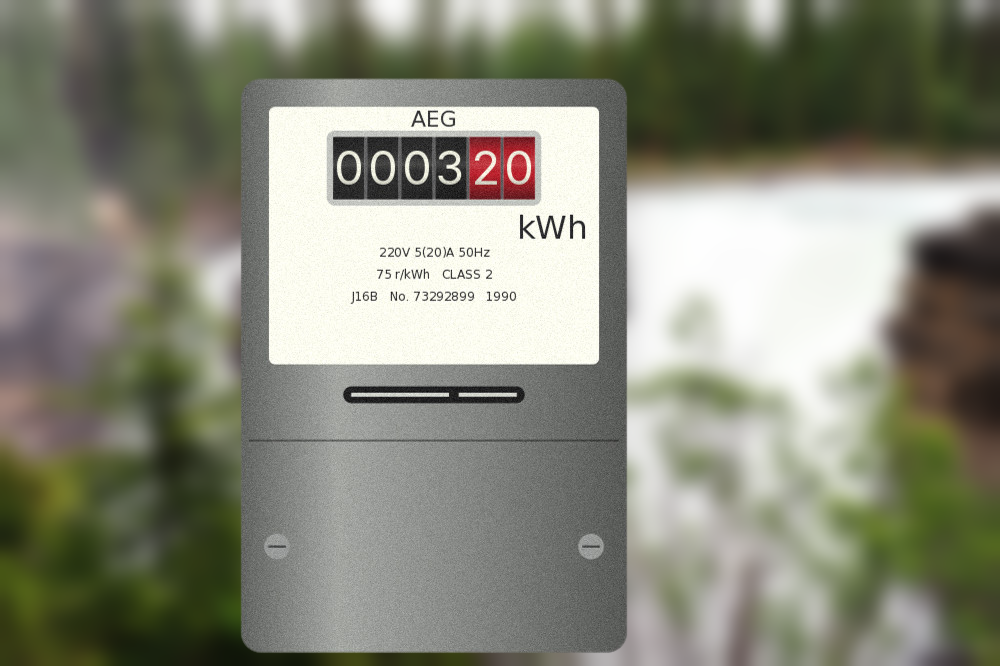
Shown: 3.20 kWh
